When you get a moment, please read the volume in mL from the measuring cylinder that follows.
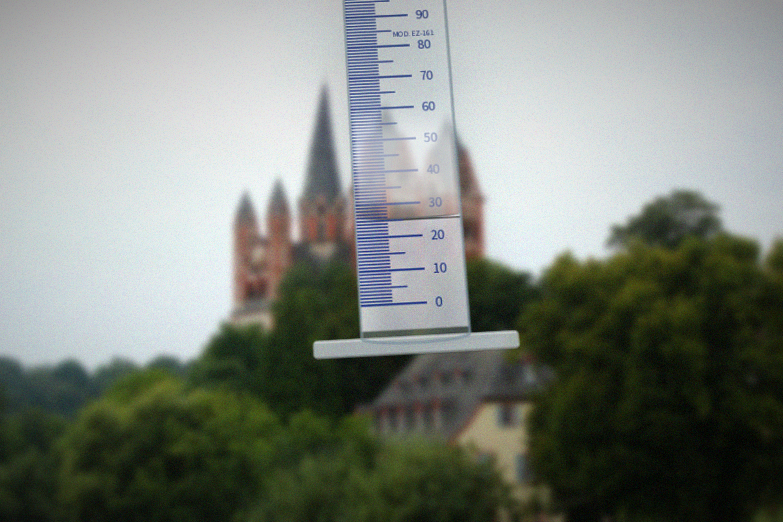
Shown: 25 mL
